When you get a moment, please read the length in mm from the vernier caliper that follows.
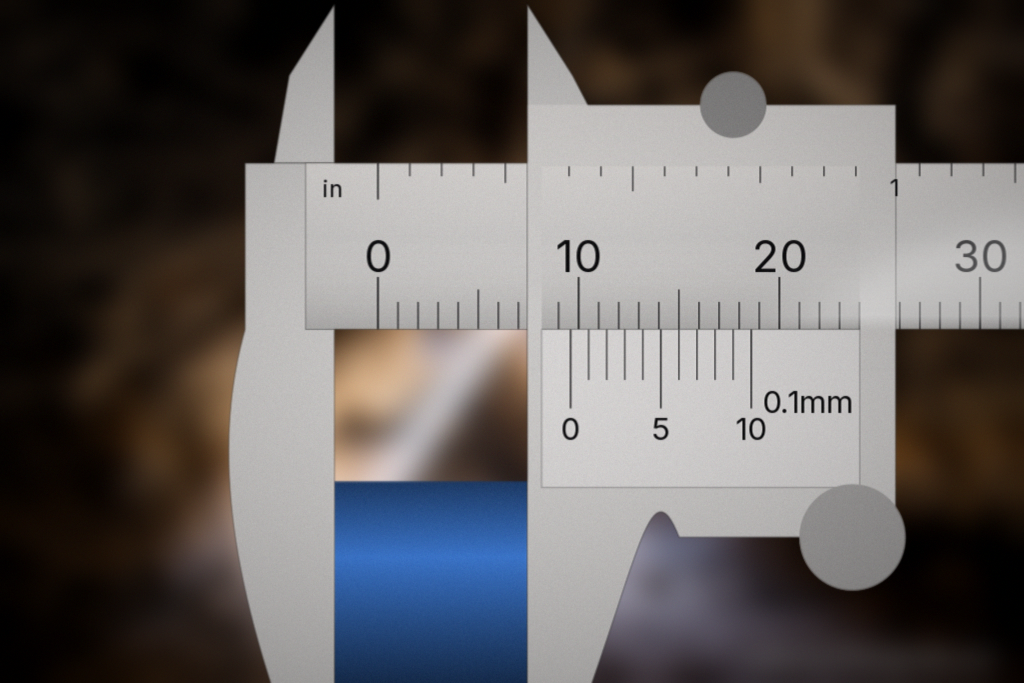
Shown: 9.6 mm
